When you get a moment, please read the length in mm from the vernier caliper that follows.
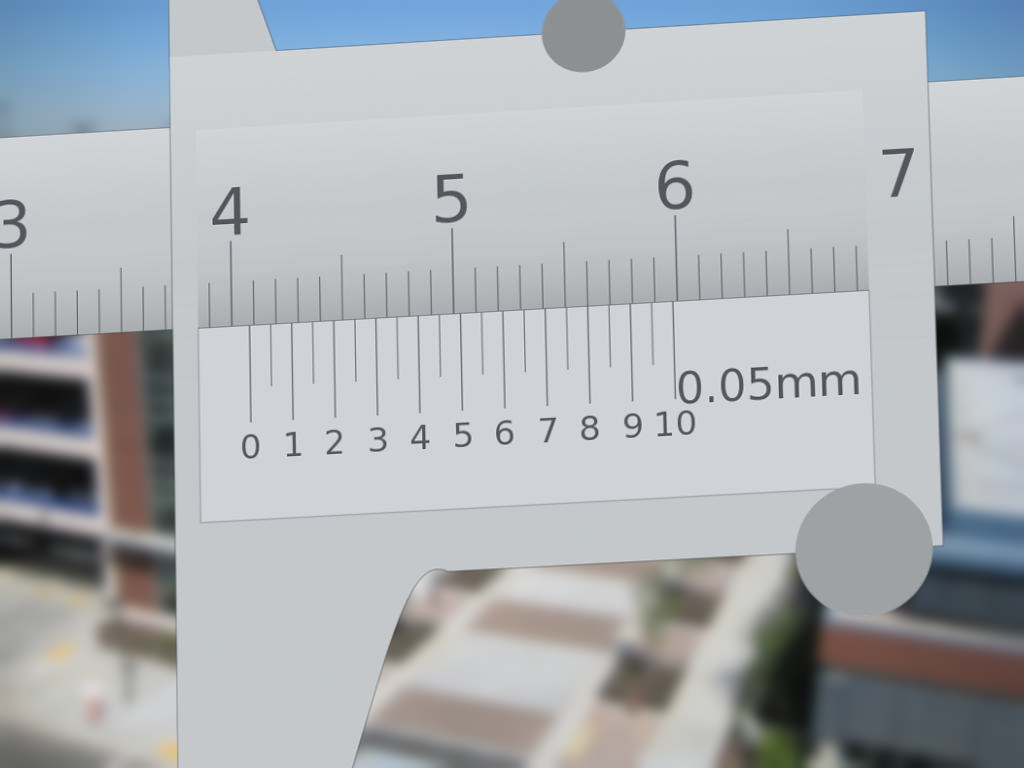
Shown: 40.80 mm
